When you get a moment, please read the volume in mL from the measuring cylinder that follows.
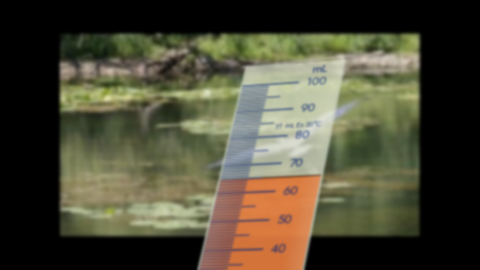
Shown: 65 mL
